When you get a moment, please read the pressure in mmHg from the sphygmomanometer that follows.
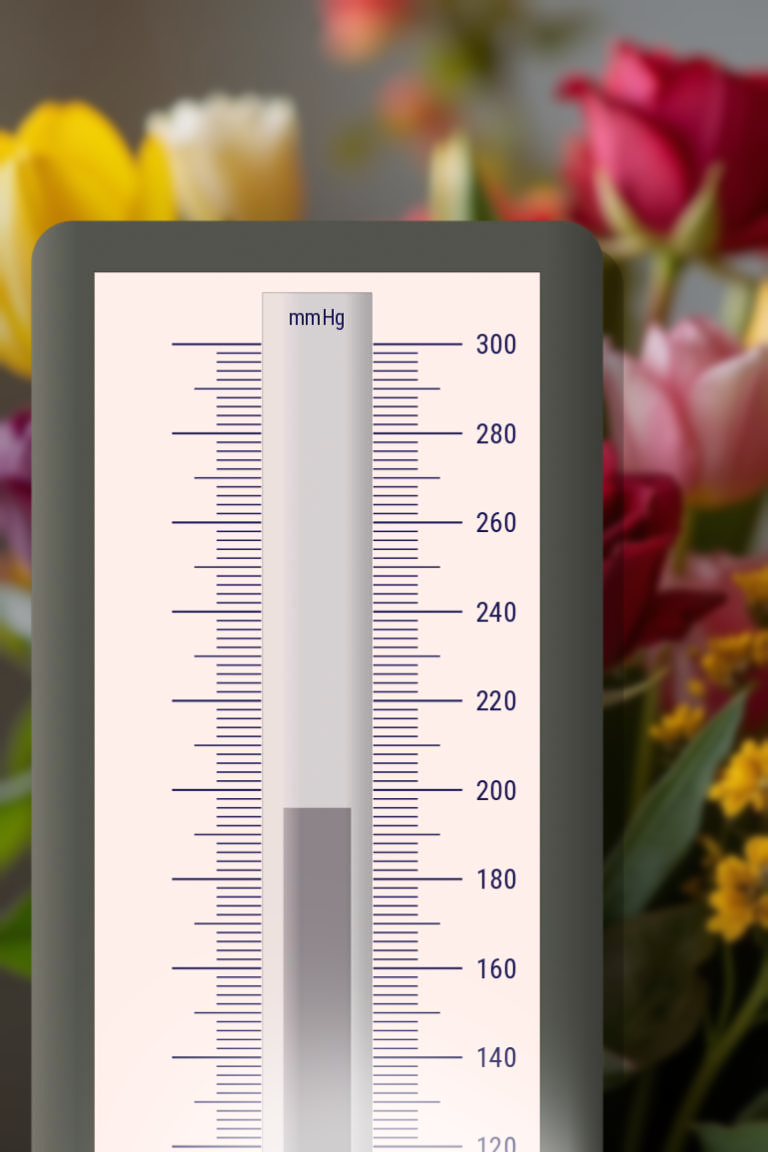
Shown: 196 mmHg
